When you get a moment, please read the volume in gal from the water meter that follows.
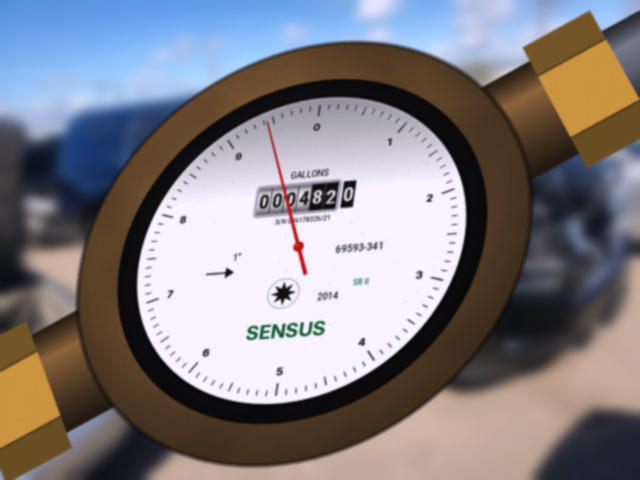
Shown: 4819.4 gal
